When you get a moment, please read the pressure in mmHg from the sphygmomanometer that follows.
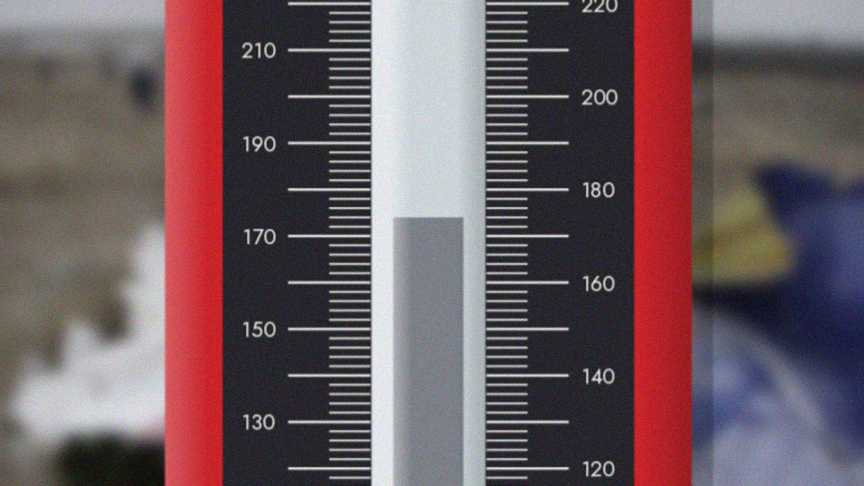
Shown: 174 mmHg
